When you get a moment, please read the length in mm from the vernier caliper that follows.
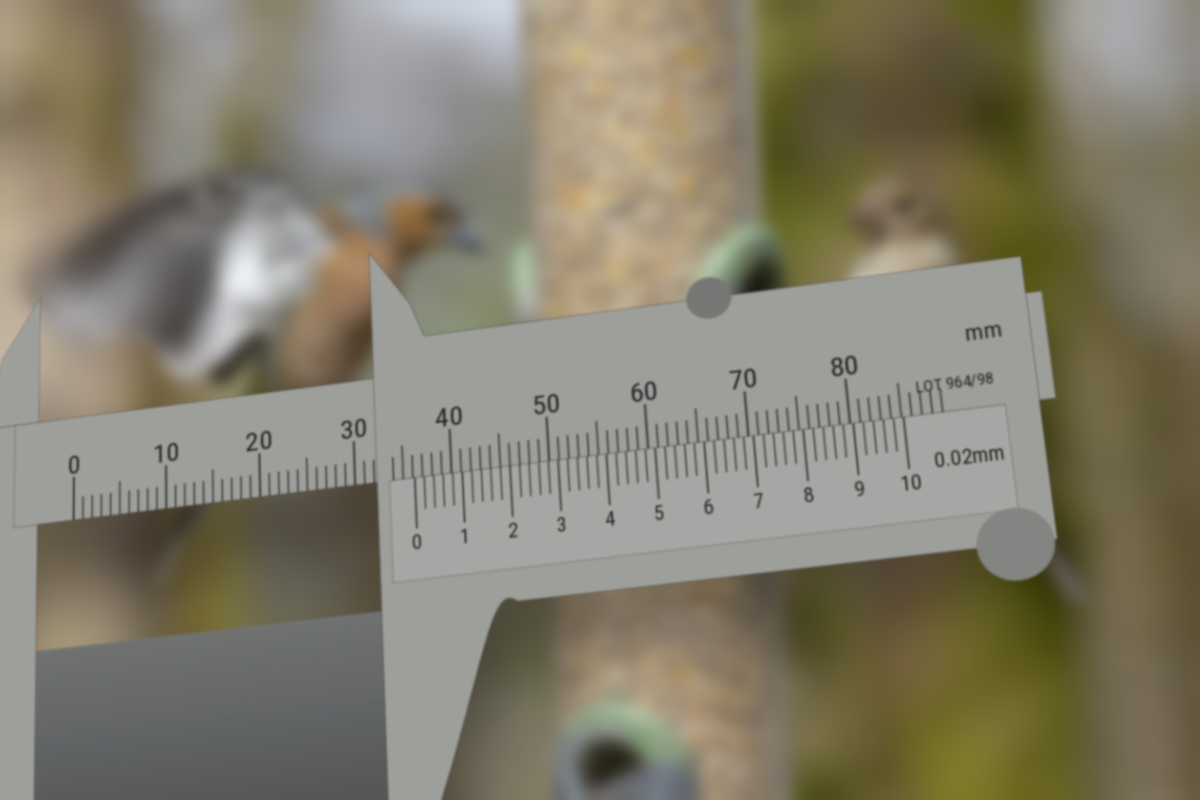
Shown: 36.2 mm
